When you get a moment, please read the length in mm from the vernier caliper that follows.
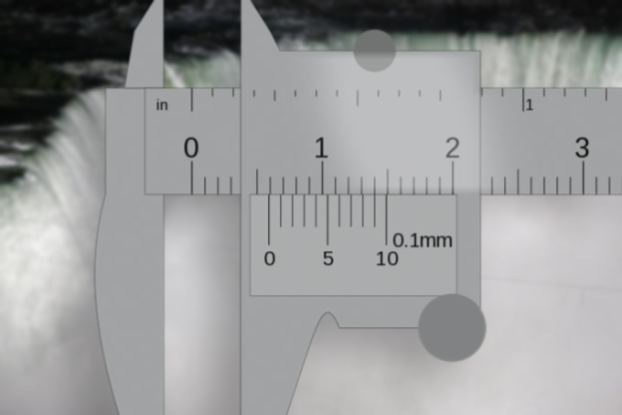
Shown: 5.9 mm
